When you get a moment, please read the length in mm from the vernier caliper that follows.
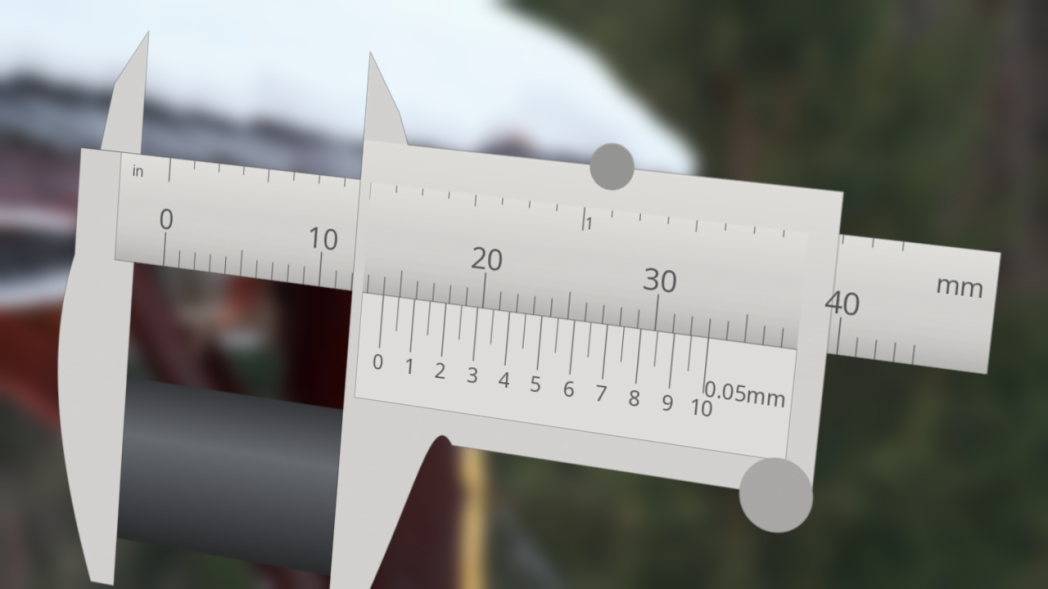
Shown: 14.0 mm
